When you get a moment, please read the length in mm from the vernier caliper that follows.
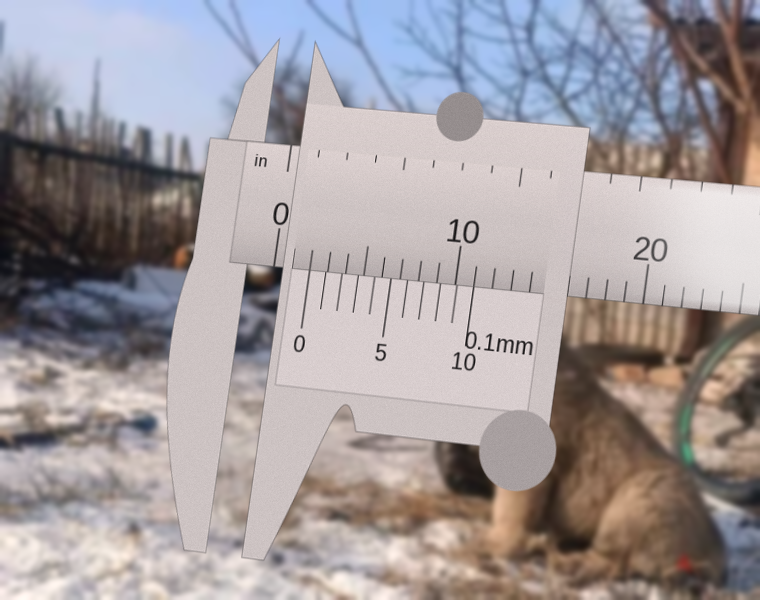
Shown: 2.0 mm
